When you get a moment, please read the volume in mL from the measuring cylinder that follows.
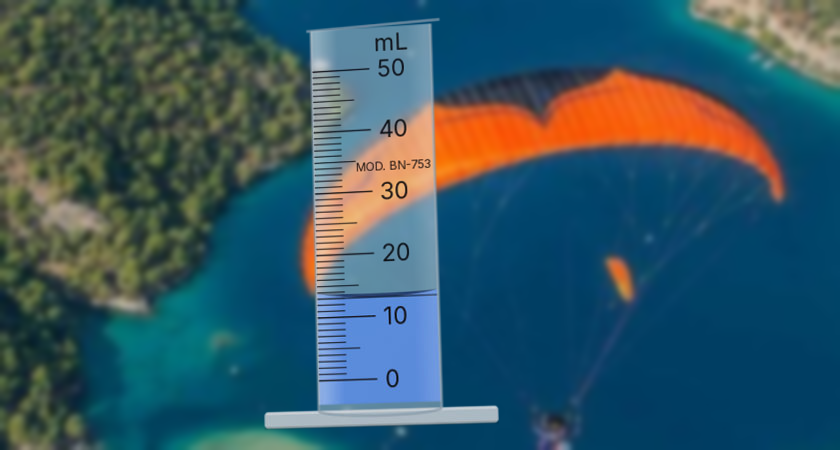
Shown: 13 mL
